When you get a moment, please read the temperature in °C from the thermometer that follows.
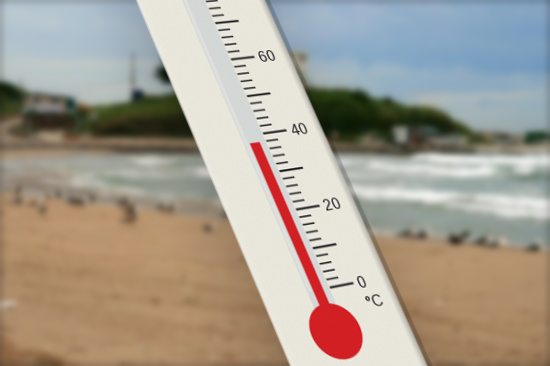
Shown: 38 °C
